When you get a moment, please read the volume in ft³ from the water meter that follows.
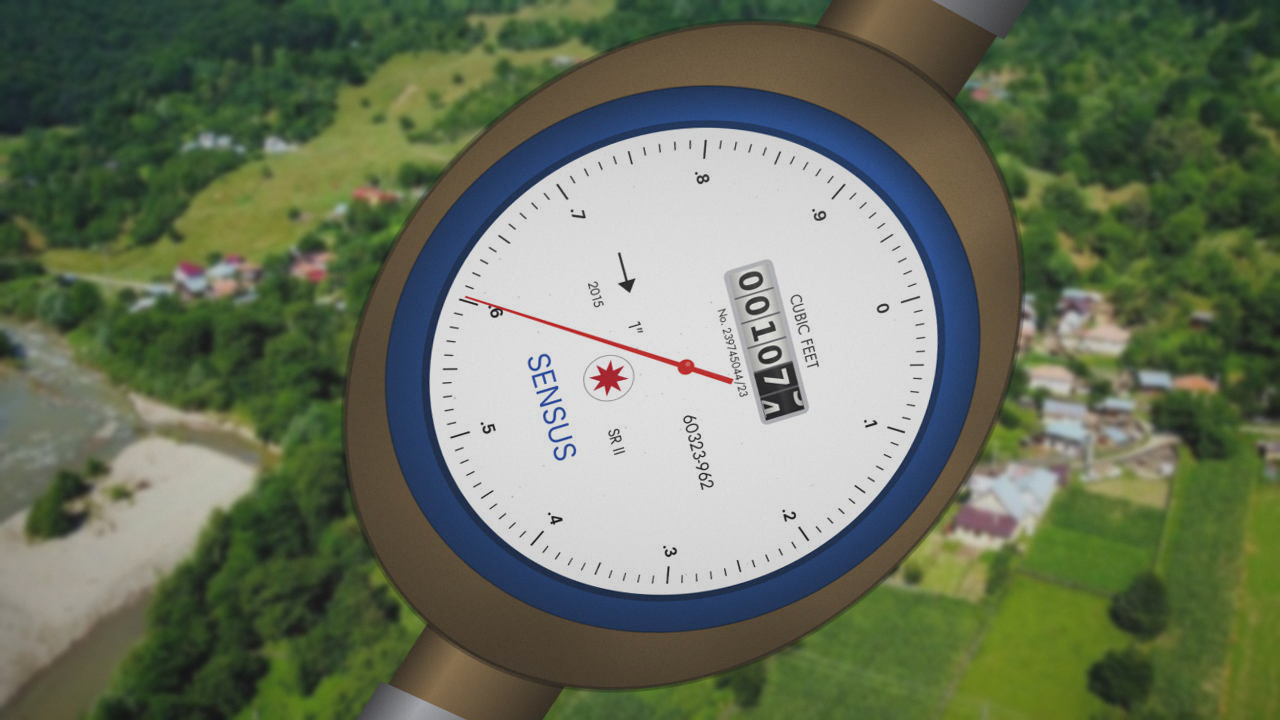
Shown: 1073.60 ft³
